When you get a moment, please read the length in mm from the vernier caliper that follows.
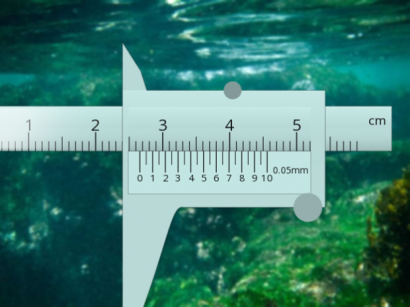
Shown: 26.6 mm
